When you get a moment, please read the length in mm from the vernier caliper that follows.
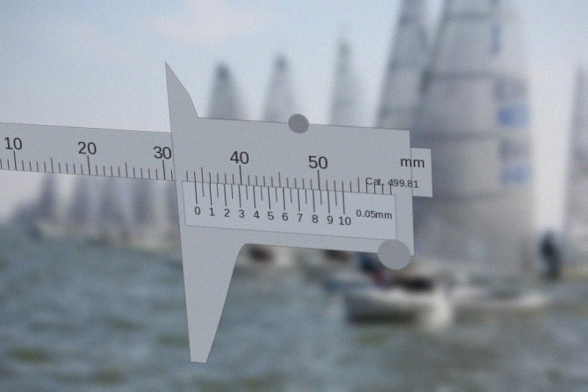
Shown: 34.0 mm
